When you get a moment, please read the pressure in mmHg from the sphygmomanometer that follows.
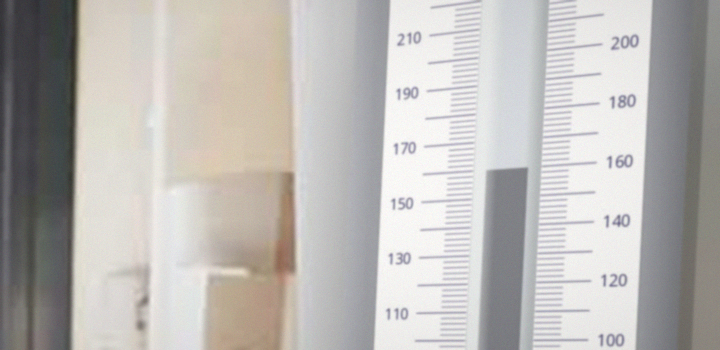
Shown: 160 mmHg
